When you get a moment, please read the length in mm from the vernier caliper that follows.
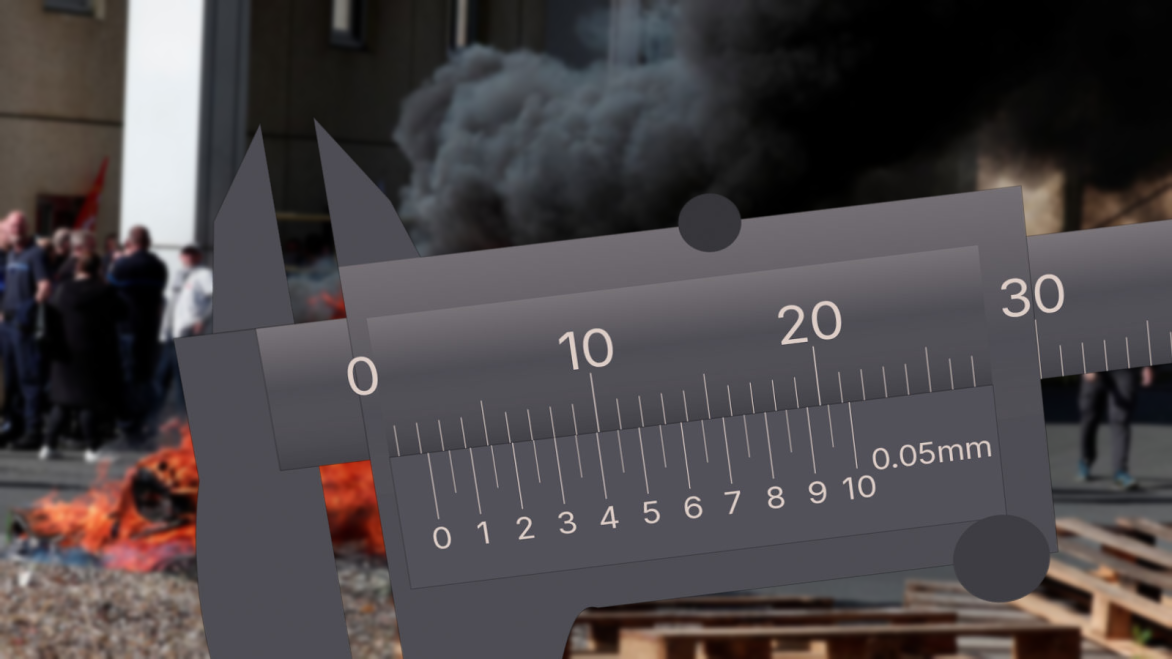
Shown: 2.30 mm
